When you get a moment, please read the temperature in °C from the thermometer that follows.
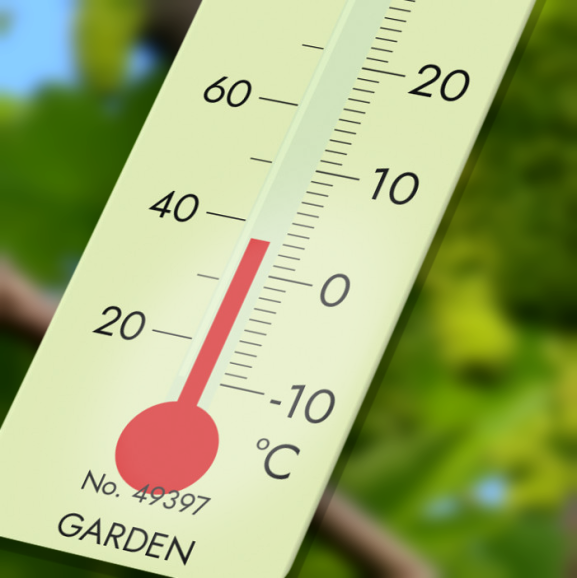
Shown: 3 °C
